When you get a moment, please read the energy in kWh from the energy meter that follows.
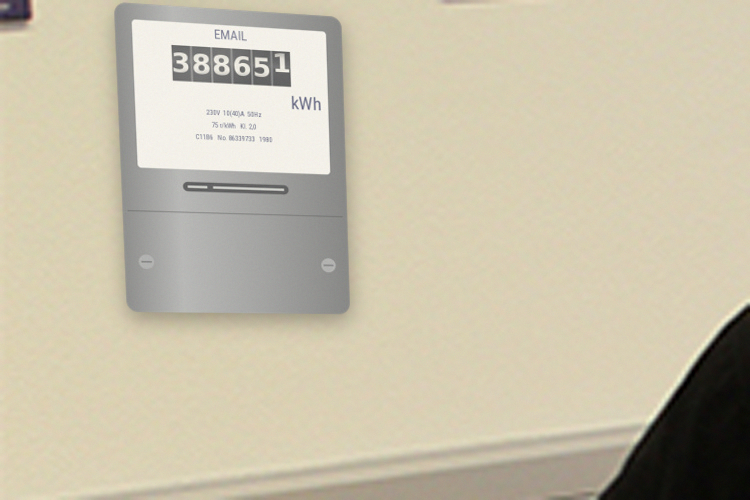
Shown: 388651 kWh
